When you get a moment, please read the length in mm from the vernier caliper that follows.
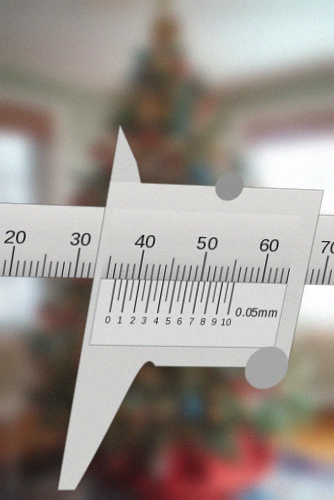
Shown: 36.4 mm
